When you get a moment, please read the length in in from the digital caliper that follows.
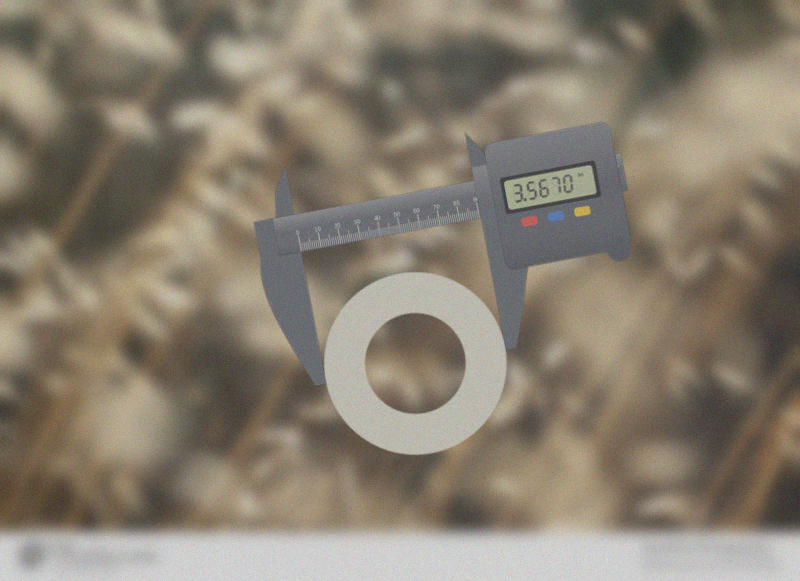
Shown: 3.5670 in
